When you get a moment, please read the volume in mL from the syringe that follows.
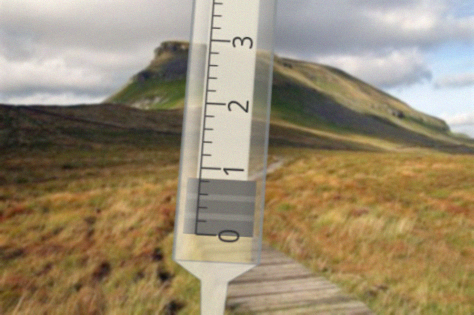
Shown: 0 mL
